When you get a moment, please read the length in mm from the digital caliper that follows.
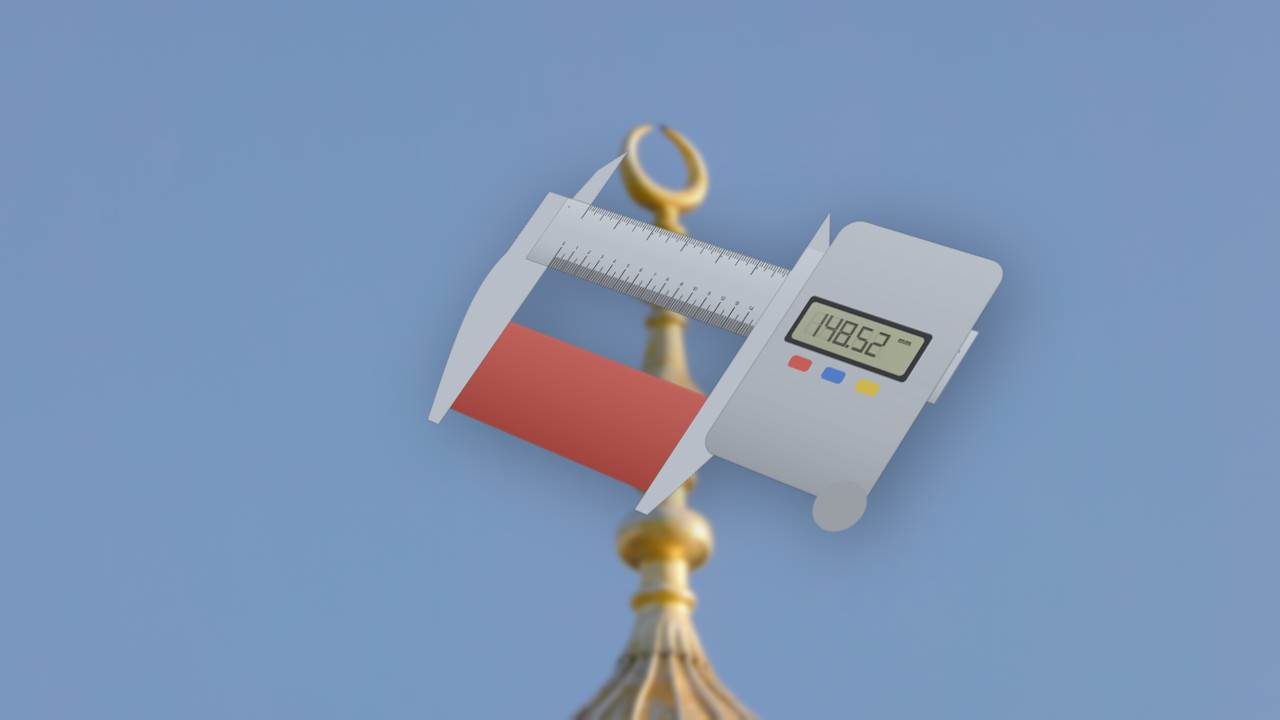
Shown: 148.52 mm
